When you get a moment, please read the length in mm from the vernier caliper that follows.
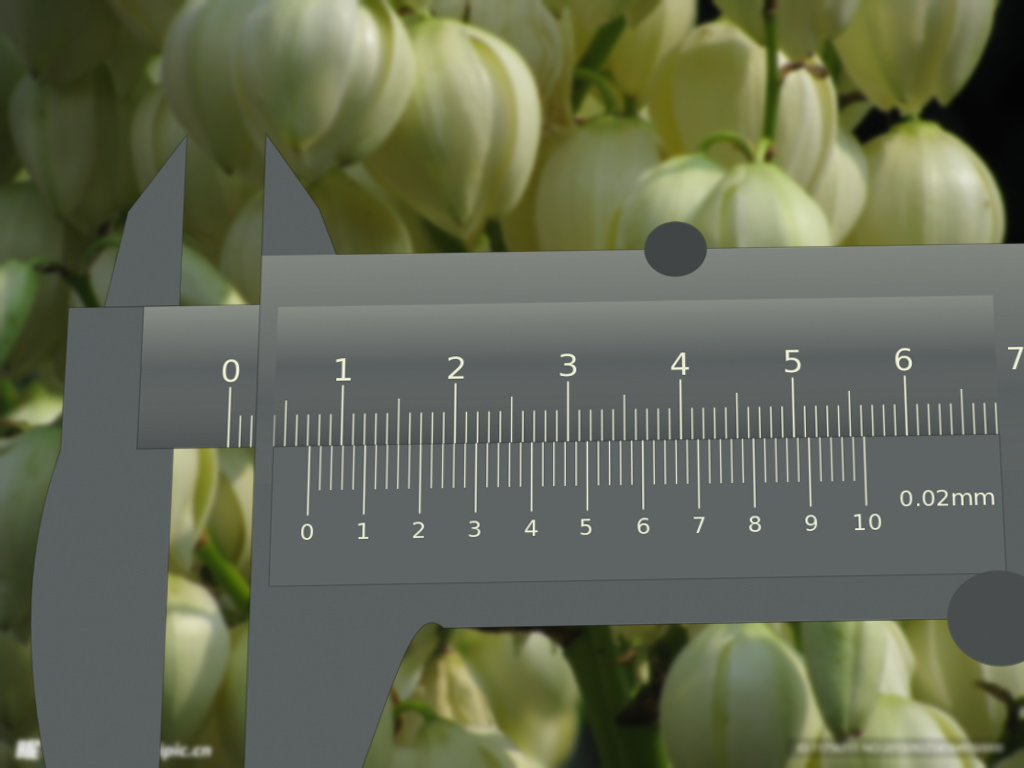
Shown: 7.2 mm
